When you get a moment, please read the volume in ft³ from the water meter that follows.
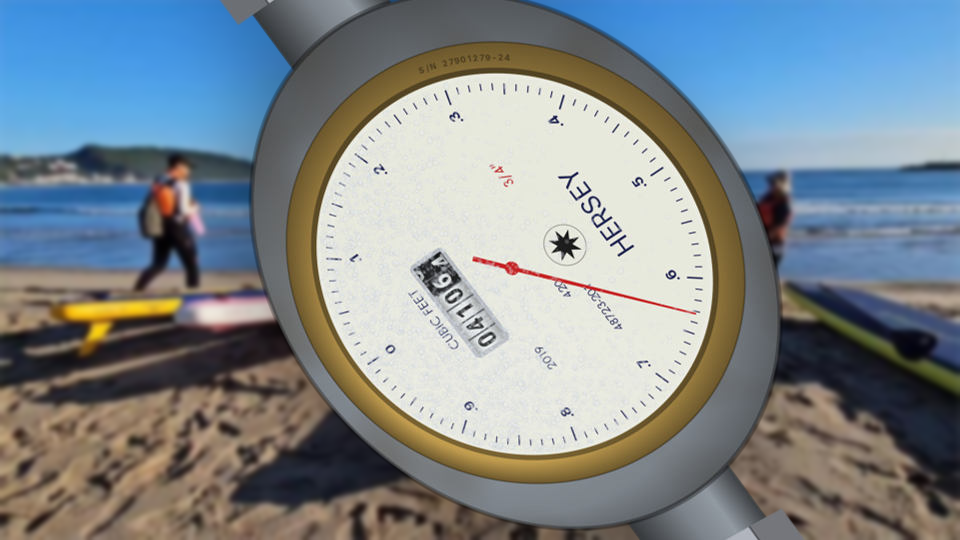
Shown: 41063.63 ft³
